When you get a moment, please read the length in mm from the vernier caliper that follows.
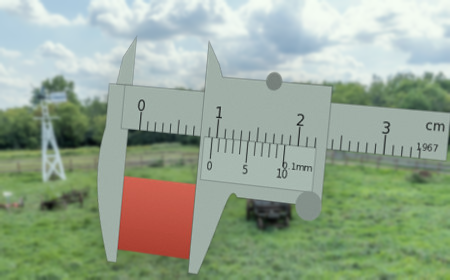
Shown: 9.4 mm
